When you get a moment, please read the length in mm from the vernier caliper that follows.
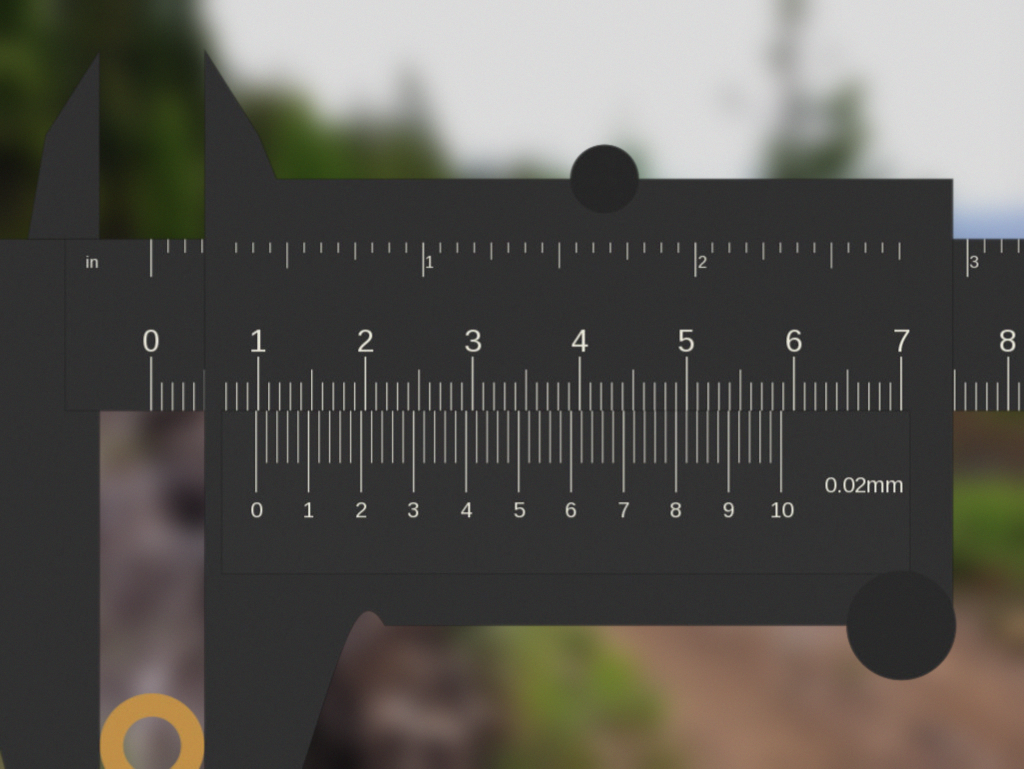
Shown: 9.8 mm
